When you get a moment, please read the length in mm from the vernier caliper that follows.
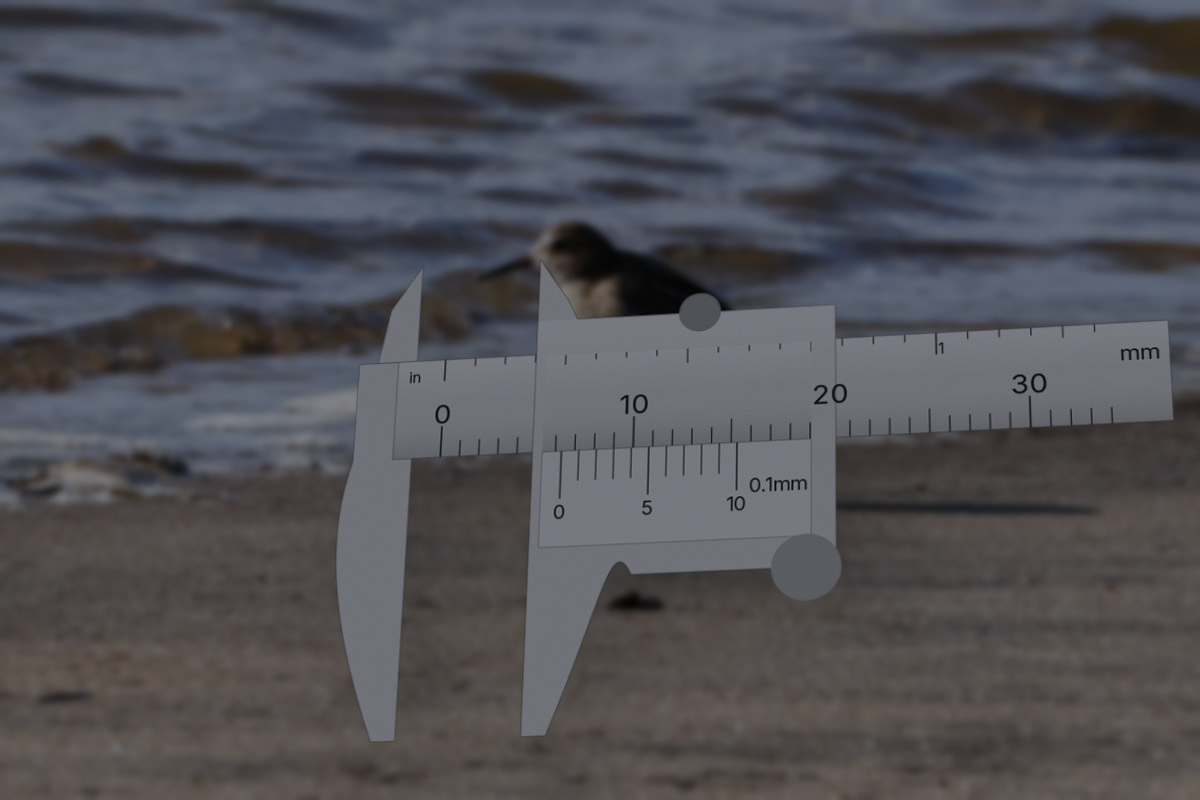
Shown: 6.3 mm
